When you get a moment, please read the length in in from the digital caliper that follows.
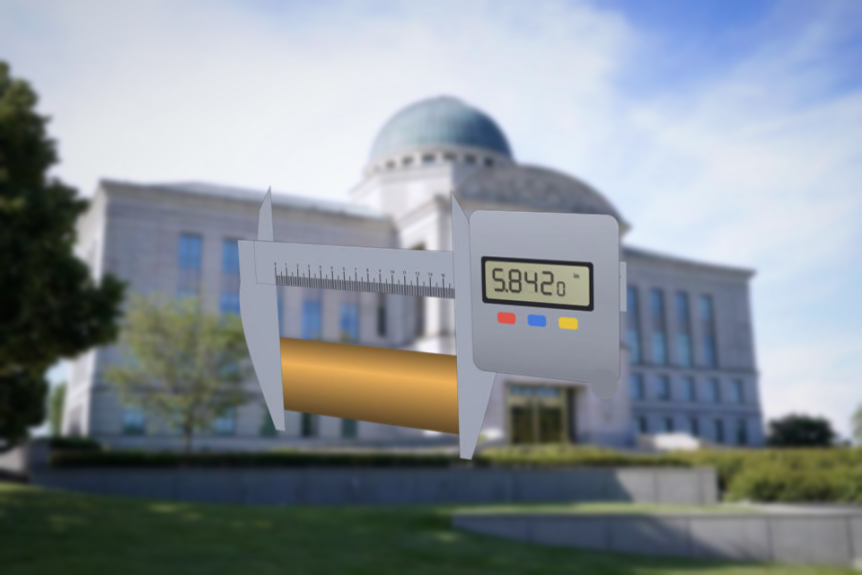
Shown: 5.8420 in
